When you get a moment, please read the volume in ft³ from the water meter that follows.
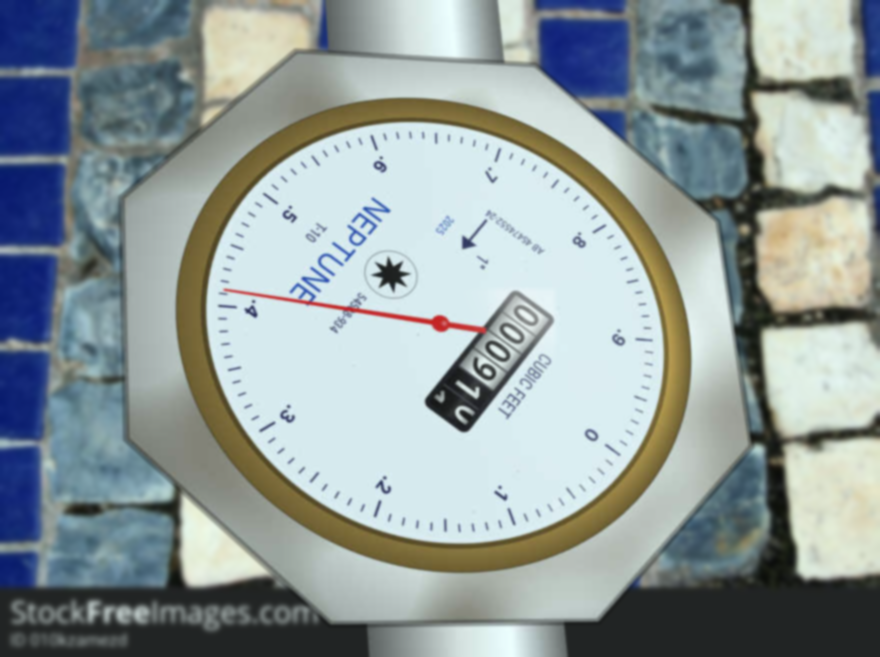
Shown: 910.41 ft³
